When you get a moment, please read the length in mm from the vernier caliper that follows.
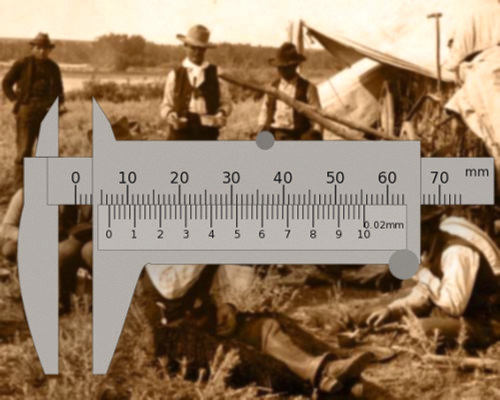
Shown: 6.5 mm
